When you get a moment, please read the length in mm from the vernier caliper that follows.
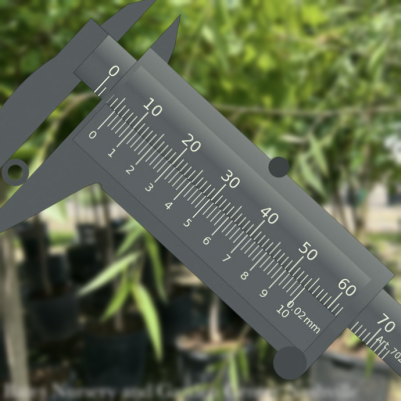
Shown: 5.2 mm
